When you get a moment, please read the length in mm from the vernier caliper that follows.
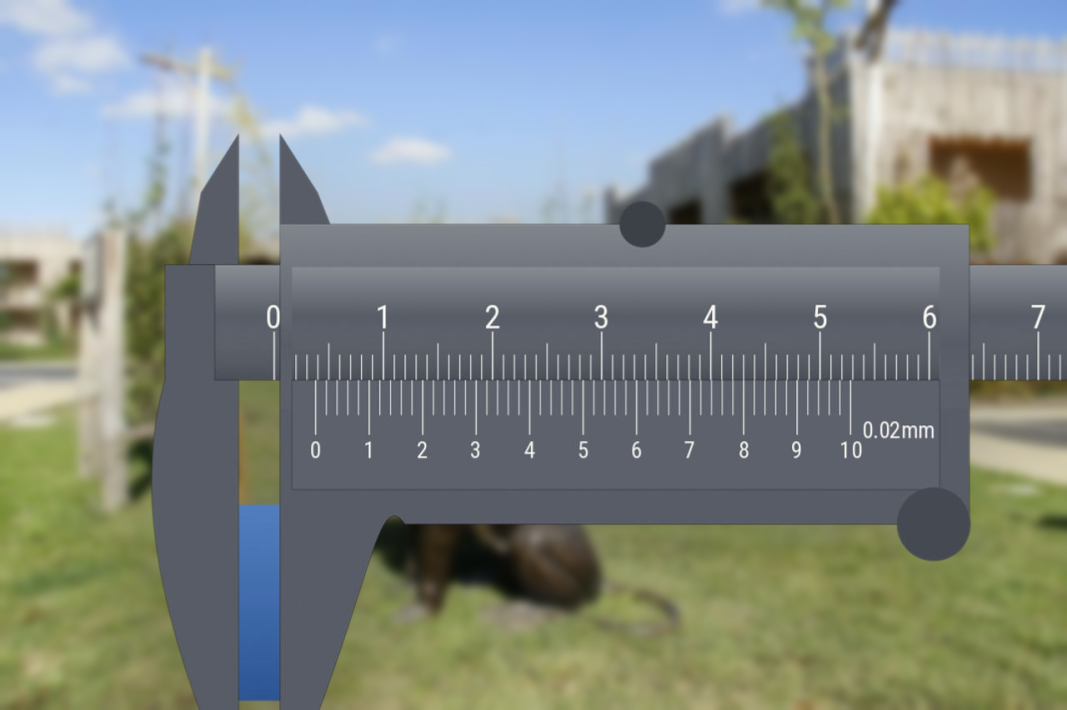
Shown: 3.8 mm
